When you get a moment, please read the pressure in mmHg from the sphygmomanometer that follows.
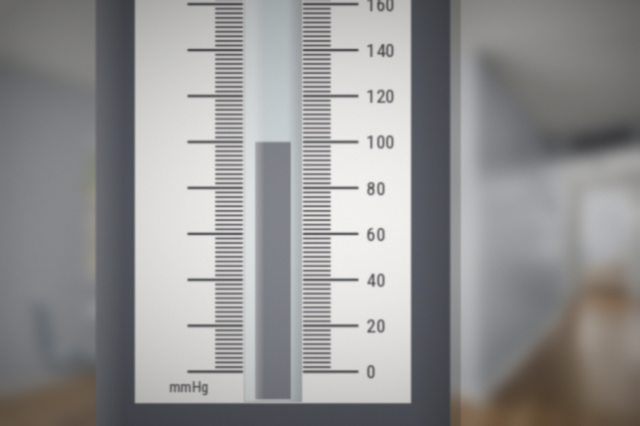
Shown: 100 mmHg
